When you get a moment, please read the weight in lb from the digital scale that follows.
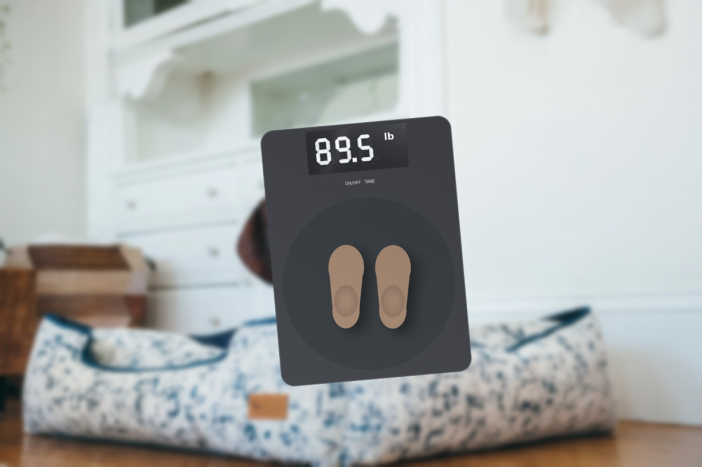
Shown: 89.5 lb
